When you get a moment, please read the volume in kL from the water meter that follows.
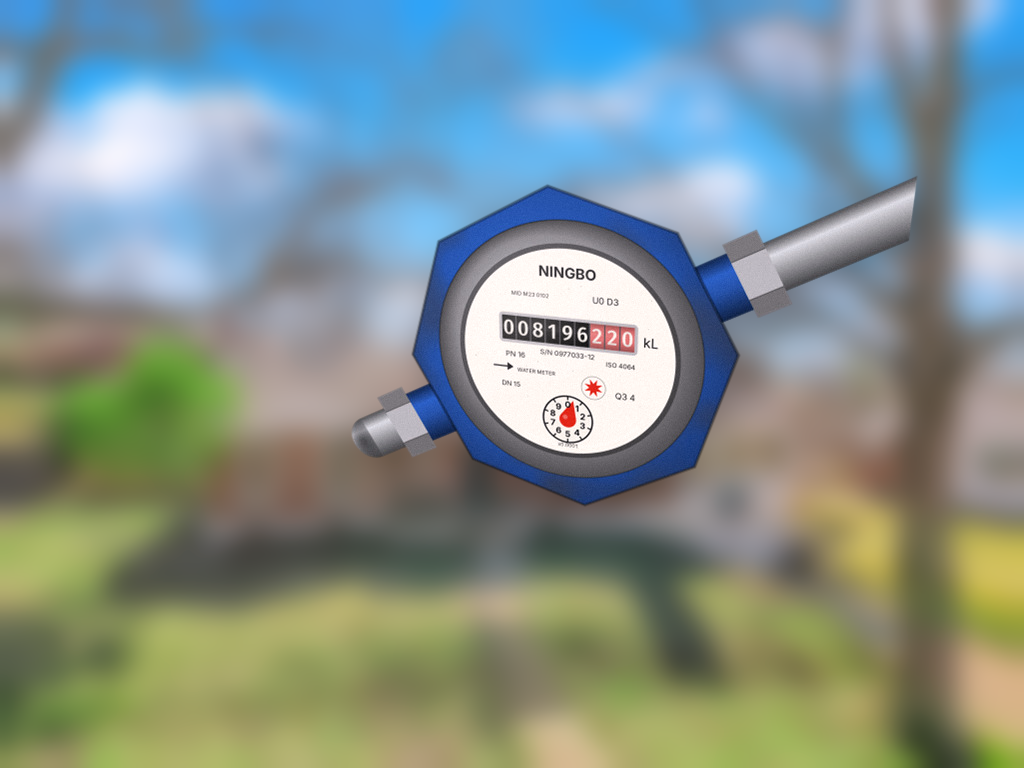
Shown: 8196.2200 kL
